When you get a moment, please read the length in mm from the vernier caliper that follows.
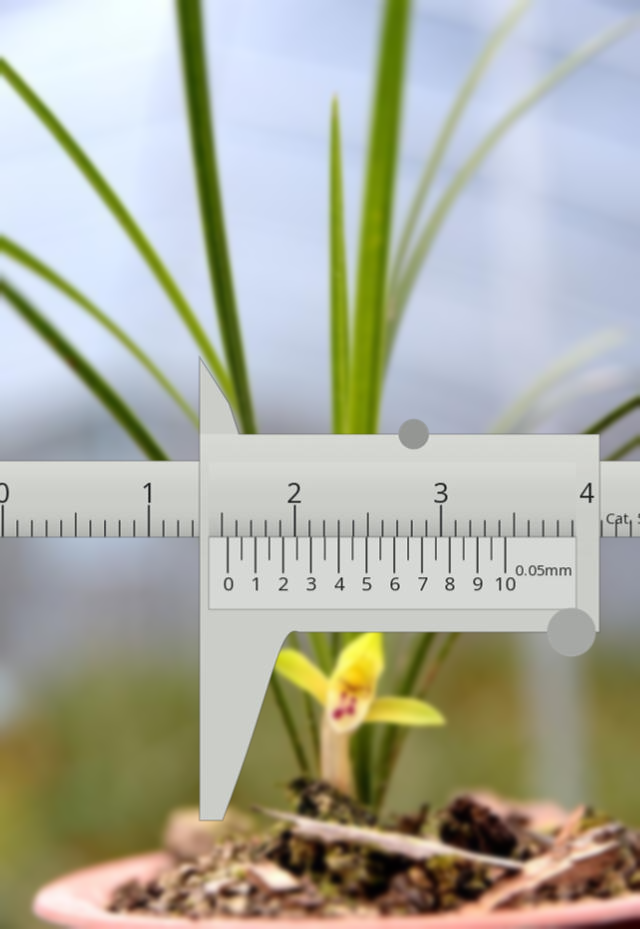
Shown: 15.4 mm
